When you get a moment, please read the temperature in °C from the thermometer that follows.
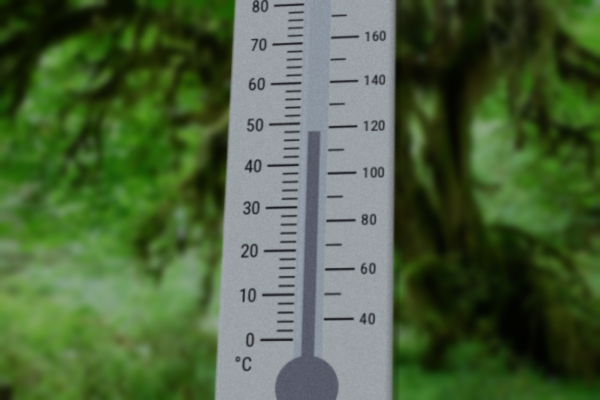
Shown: 48 °C
